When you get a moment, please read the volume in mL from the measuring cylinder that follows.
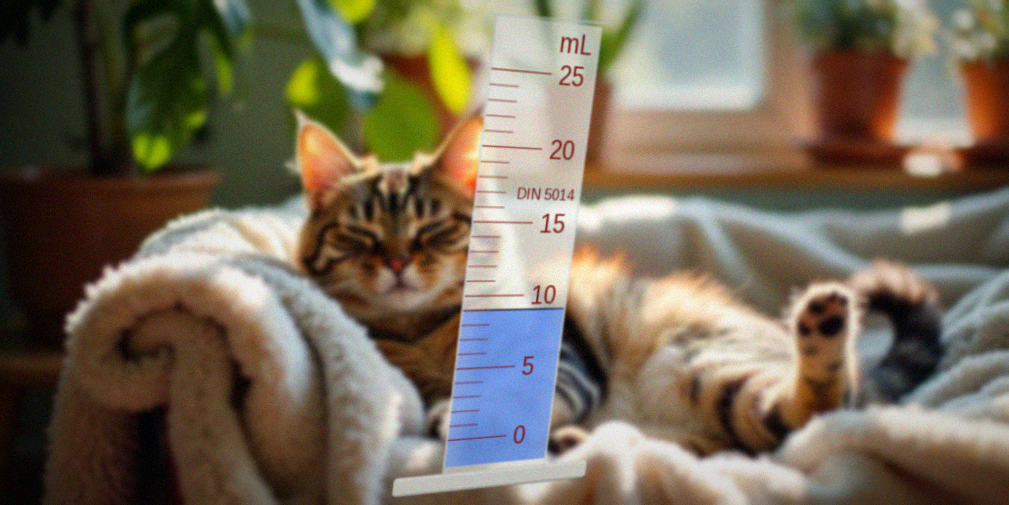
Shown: 9 mL
